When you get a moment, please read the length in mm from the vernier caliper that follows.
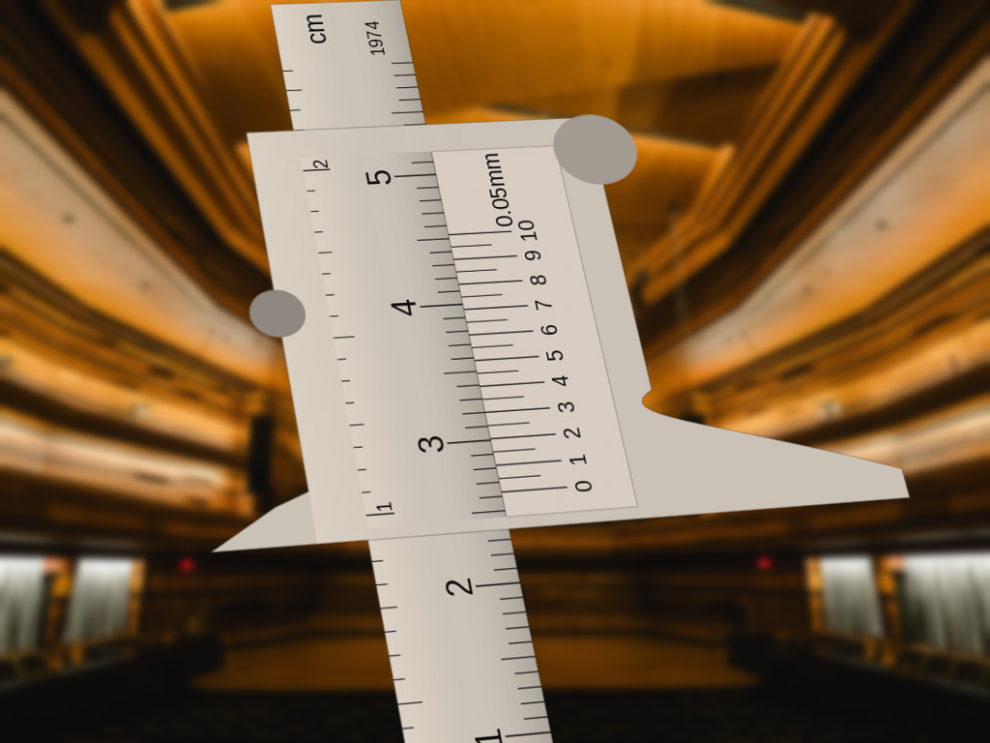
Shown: 26.3 mm
